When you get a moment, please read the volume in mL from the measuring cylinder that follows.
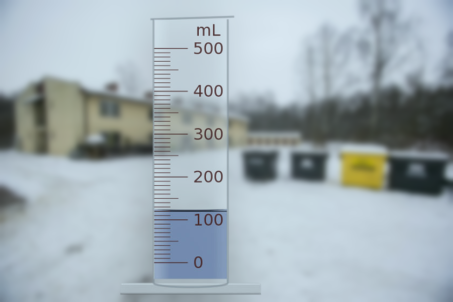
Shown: 120 mL
